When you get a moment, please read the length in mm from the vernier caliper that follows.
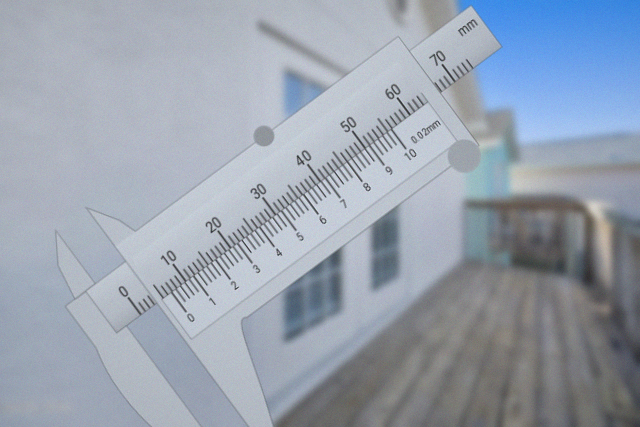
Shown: 6.8 mm
